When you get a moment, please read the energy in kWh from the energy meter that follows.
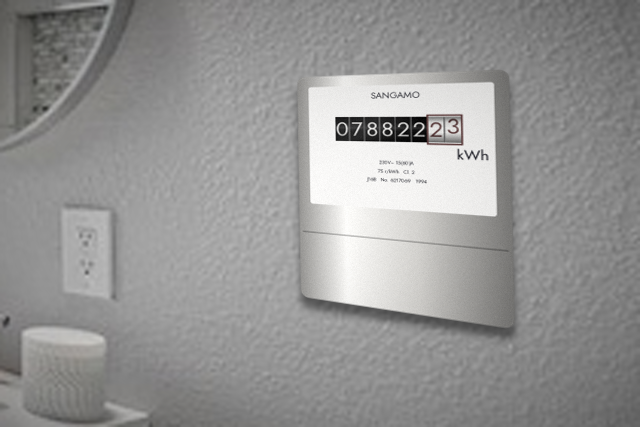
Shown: 78822.23 kWh
